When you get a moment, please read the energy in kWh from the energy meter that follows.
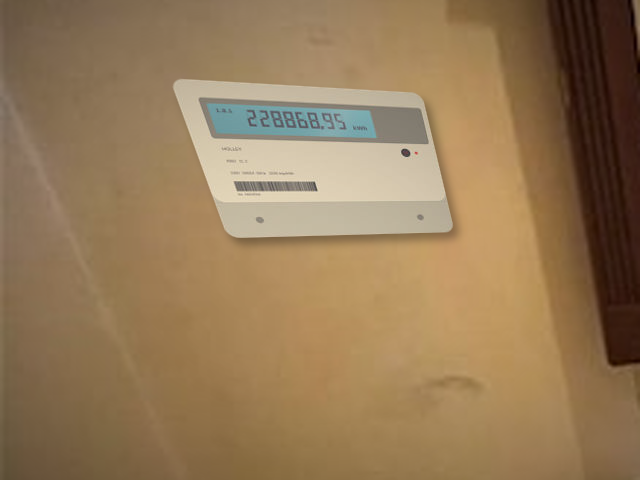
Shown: 228868.95 kWh
